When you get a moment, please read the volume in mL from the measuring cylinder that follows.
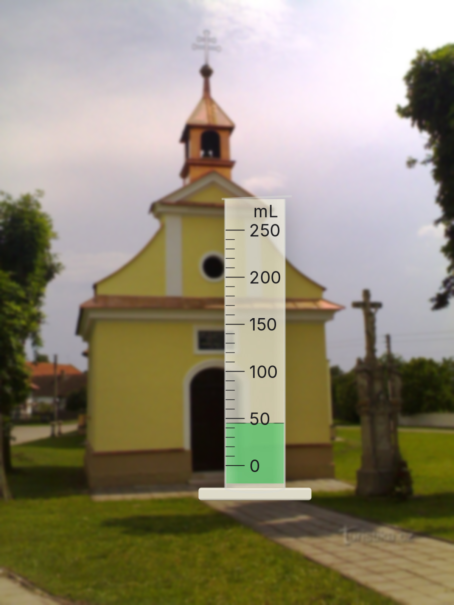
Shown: 45 mL
